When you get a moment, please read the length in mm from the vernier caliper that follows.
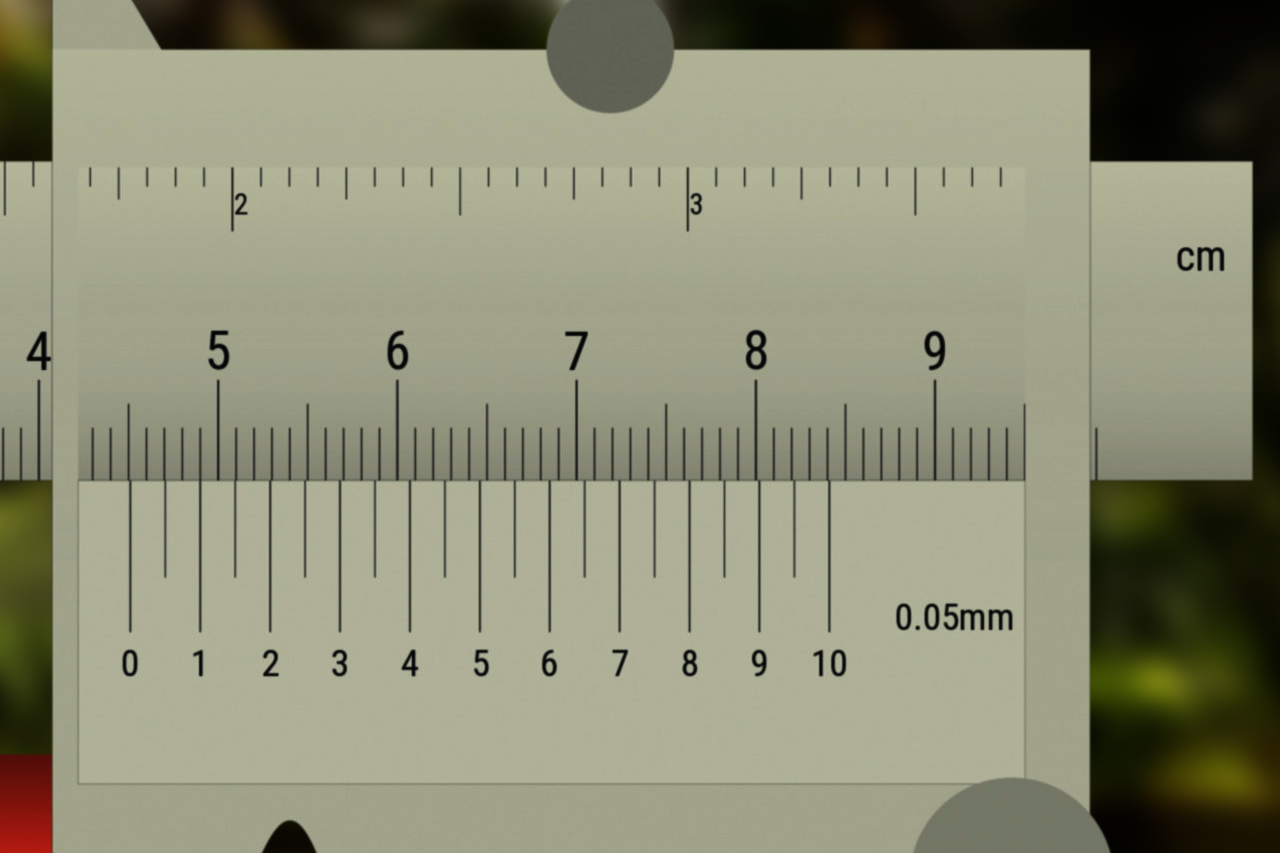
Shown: 45.1 mm
